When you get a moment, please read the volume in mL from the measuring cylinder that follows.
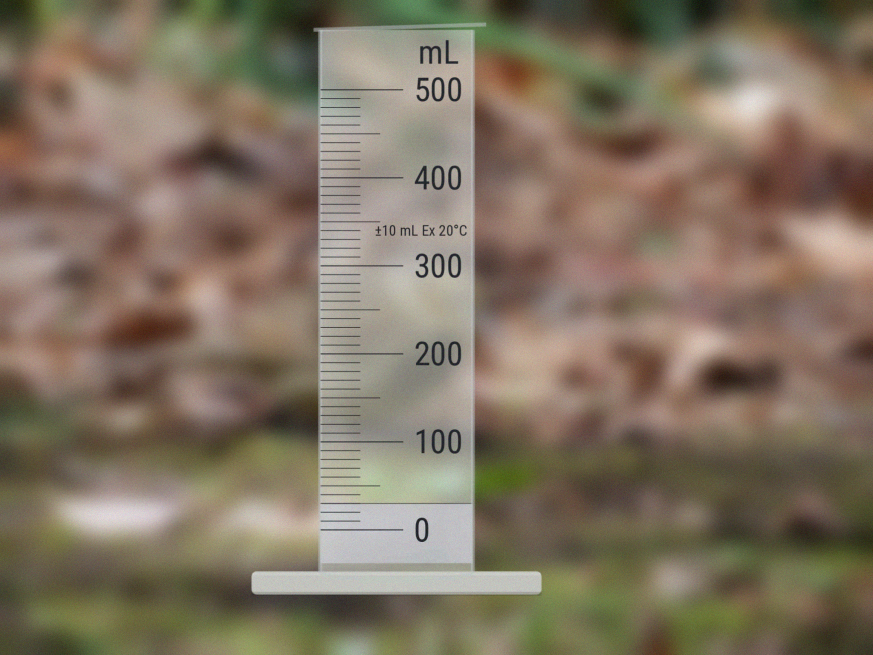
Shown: 30 mL
